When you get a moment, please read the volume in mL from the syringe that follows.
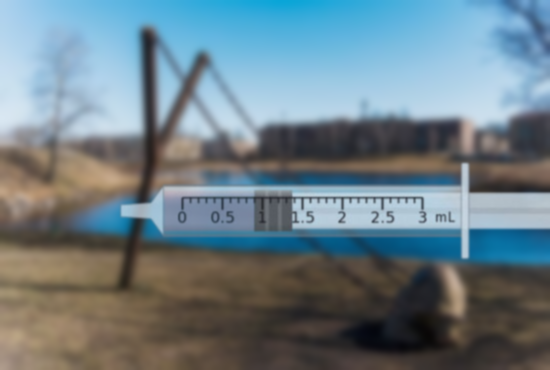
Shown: 0.9 mL
